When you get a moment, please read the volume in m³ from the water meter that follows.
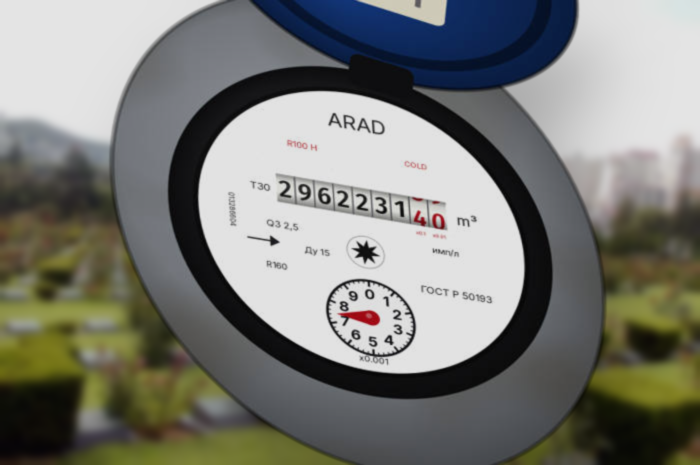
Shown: 2962231.397 m³
